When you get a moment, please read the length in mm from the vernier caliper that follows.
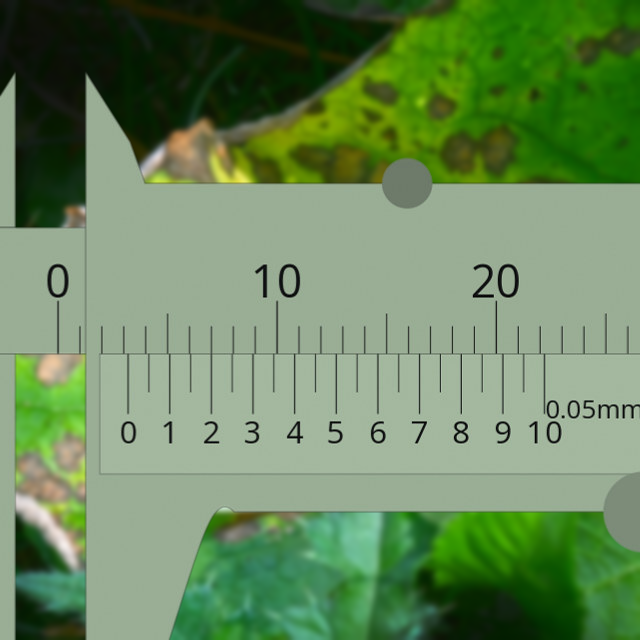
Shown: 3.2 mm
